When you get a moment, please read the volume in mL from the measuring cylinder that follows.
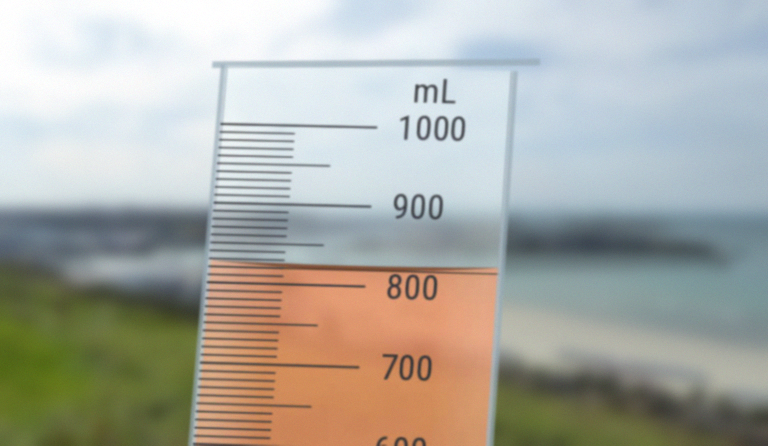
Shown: 820 mL
